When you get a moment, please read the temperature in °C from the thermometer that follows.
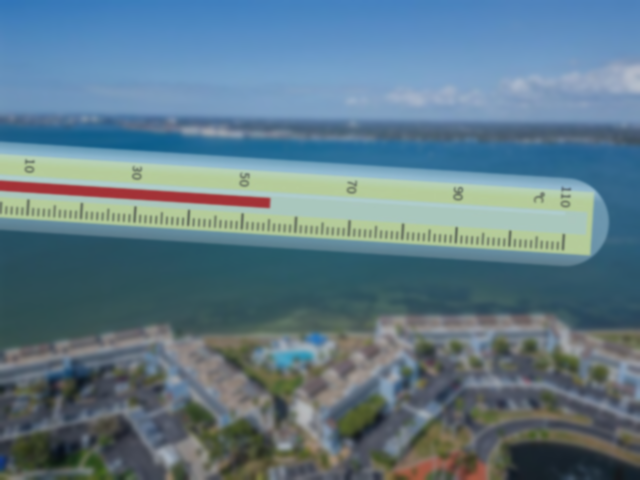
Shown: 55 °C
